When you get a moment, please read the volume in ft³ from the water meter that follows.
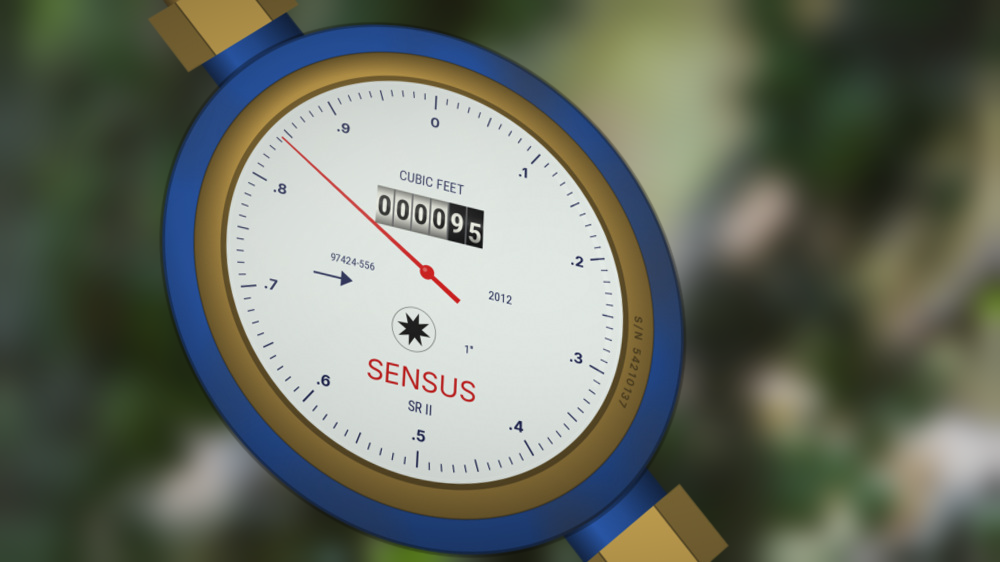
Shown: 94.84 ft³
